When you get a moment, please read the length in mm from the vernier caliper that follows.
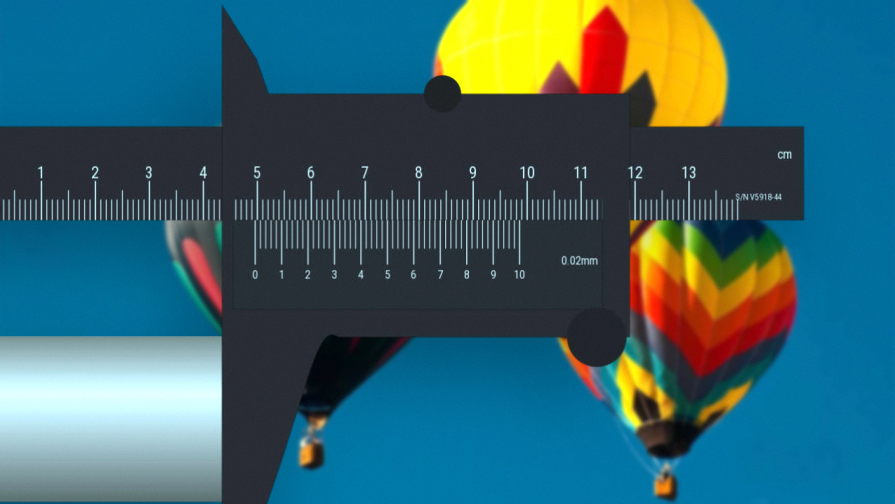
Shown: 49.6 mm
